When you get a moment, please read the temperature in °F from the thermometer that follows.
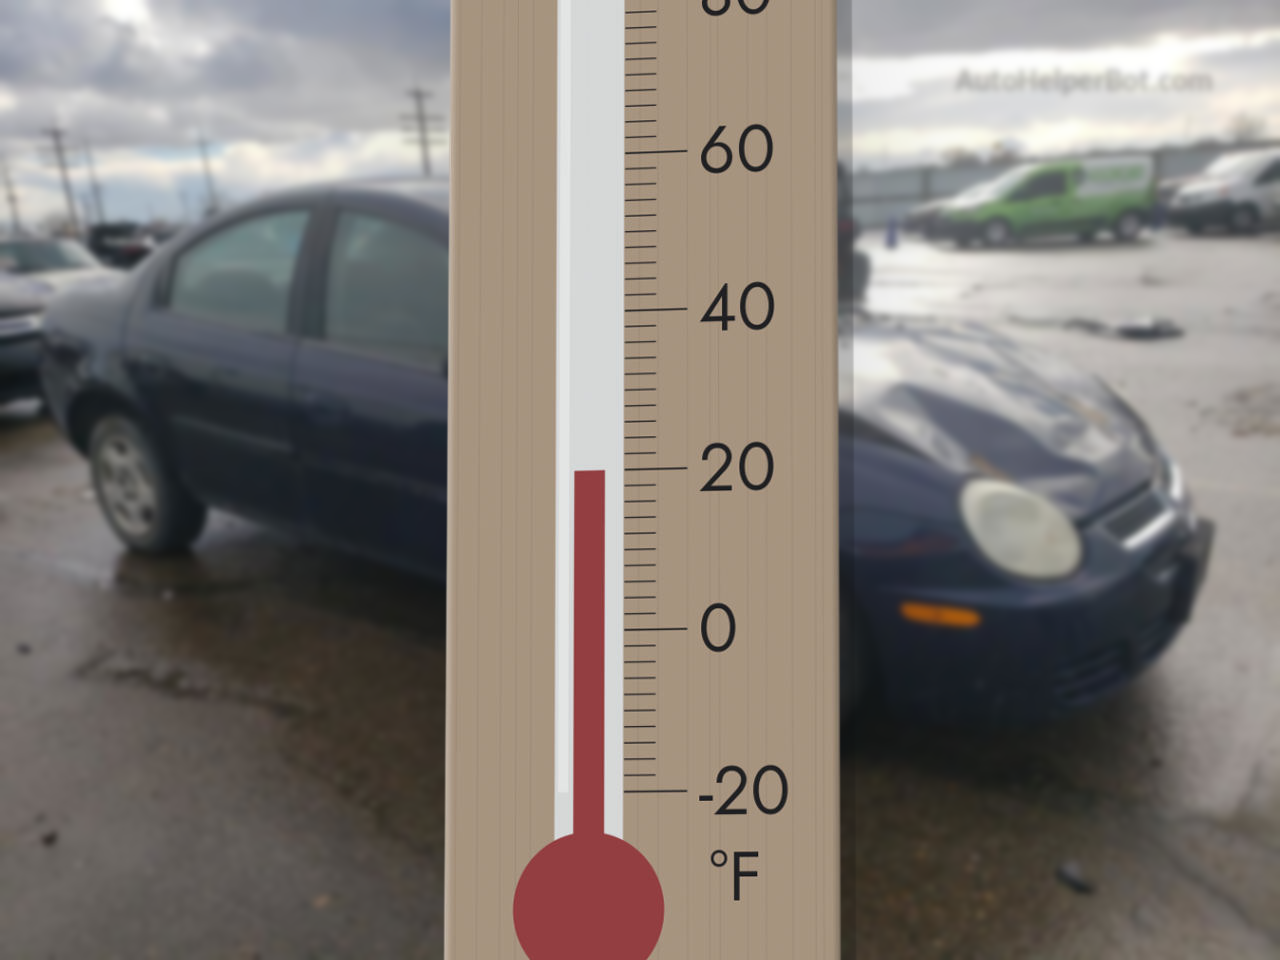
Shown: 20 °F
